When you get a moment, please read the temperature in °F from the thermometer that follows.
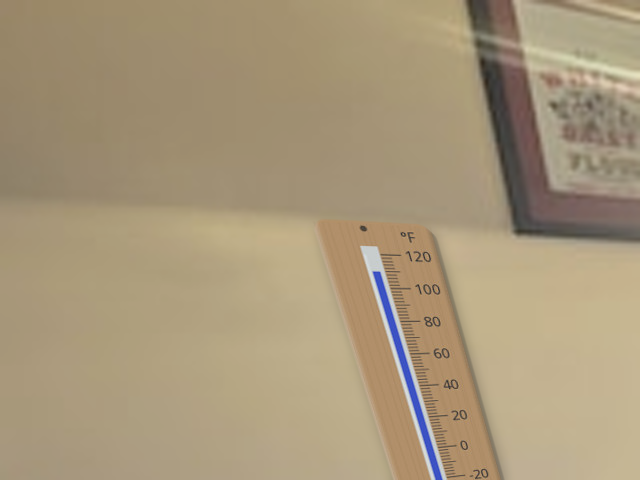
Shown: 110 °F
